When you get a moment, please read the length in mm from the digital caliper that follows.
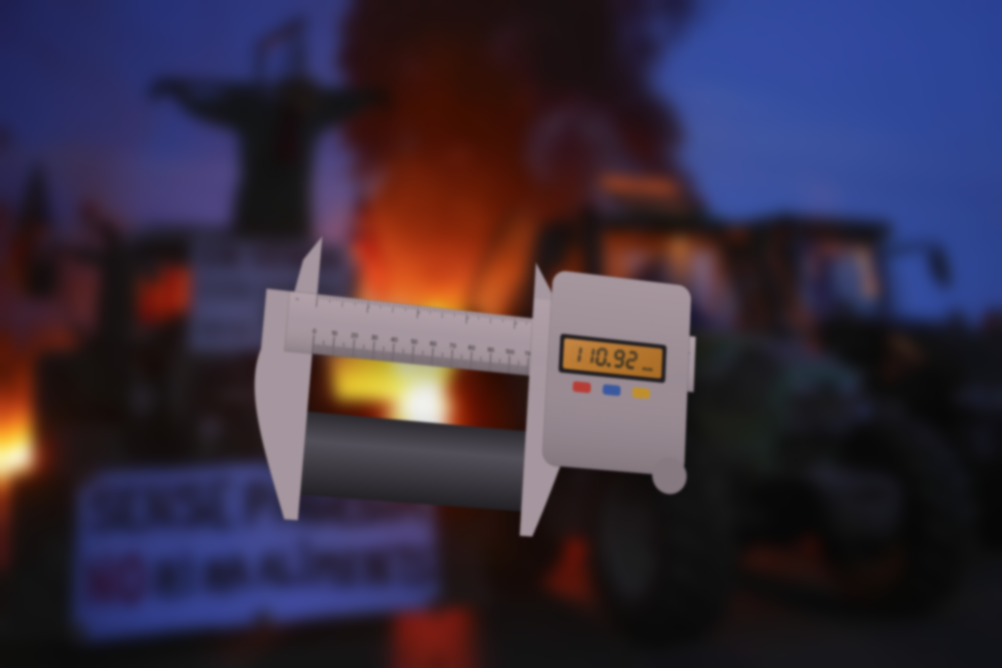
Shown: 110.92 mm
